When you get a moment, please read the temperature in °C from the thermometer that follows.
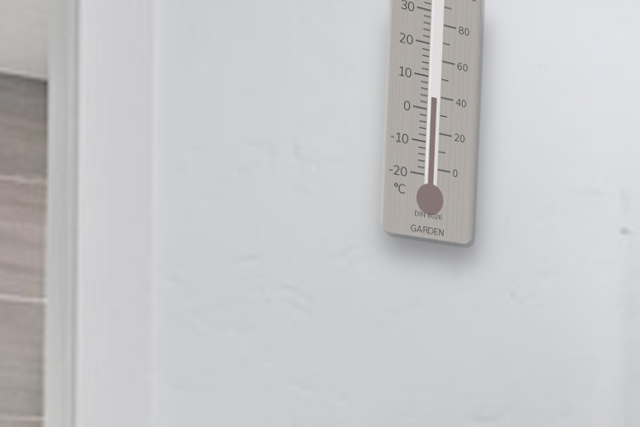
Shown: 4 °C
